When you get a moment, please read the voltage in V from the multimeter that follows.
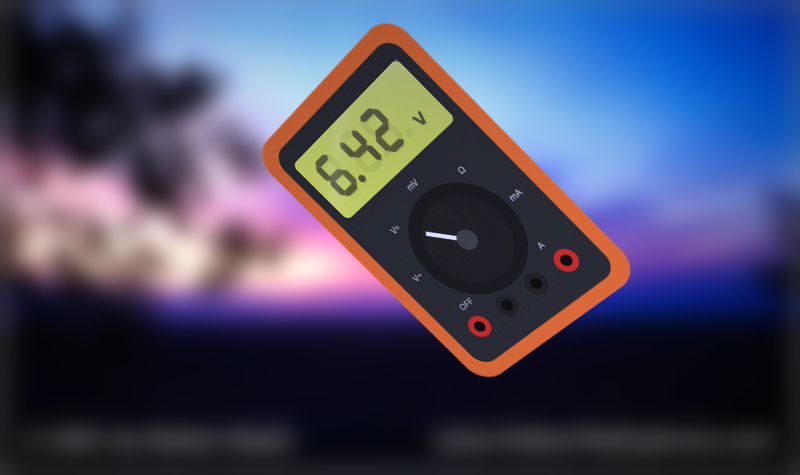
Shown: 6.42 V
